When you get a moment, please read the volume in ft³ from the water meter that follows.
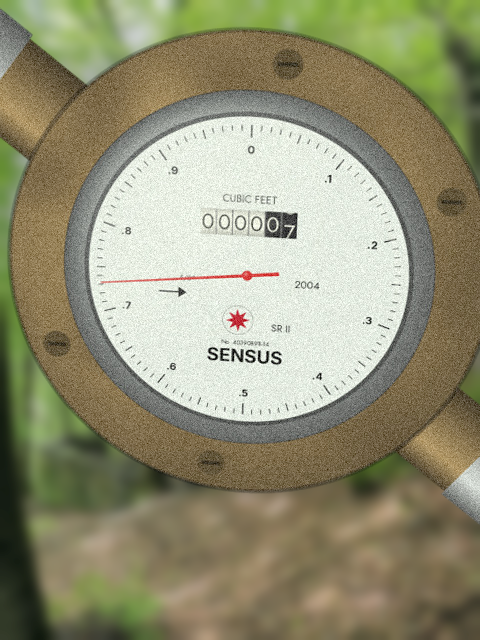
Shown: 6.73 ft³
